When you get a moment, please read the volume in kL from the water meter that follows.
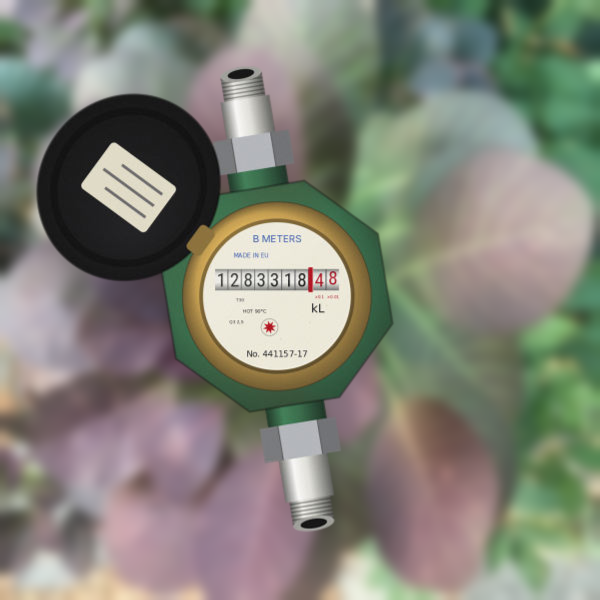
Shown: 1283318.48 kL
